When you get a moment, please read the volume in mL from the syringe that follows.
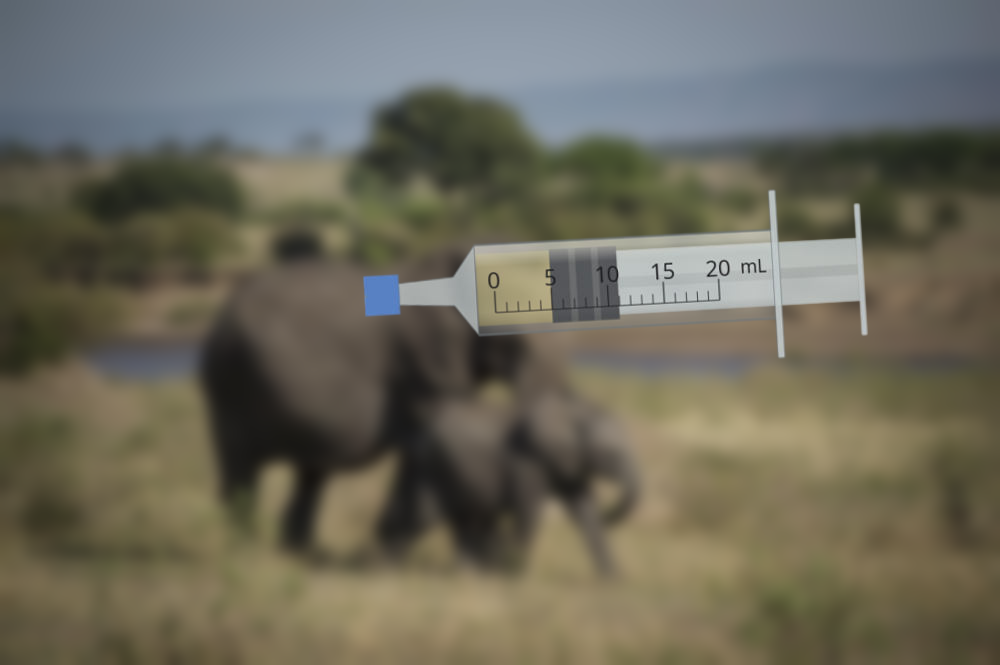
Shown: 5 mL
